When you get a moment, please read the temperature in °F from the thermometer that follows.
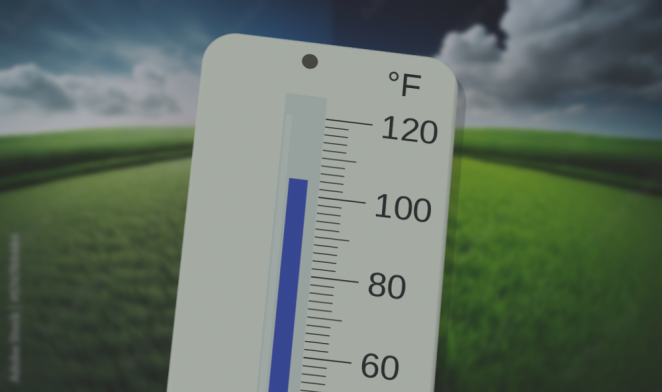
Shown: 104 °F
